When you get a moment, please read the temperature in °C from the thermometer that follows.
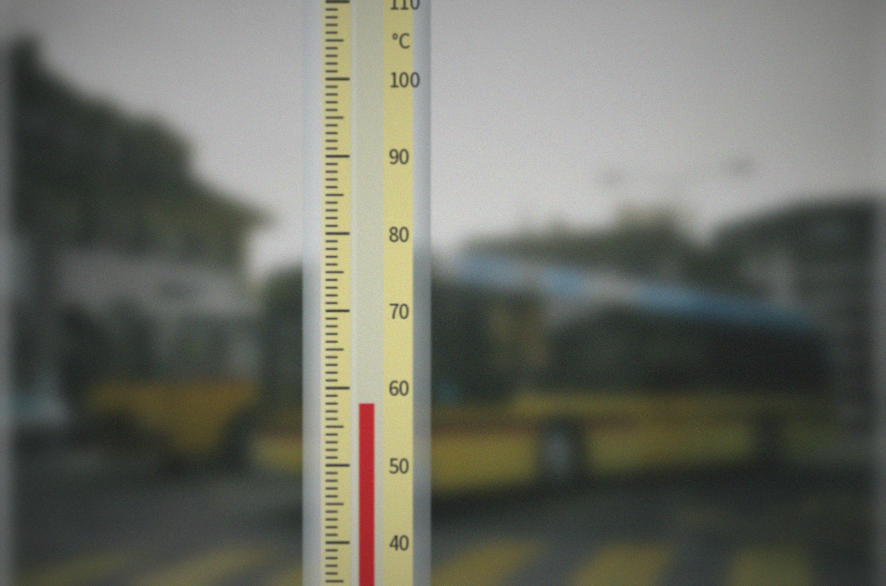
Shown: 58 °C
